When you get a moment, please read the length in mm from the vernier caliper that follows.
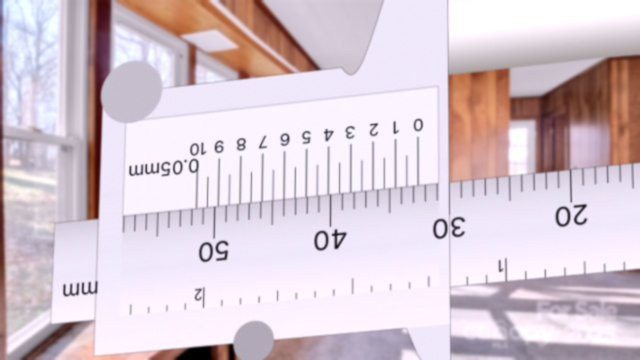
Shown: 32.6 mm
